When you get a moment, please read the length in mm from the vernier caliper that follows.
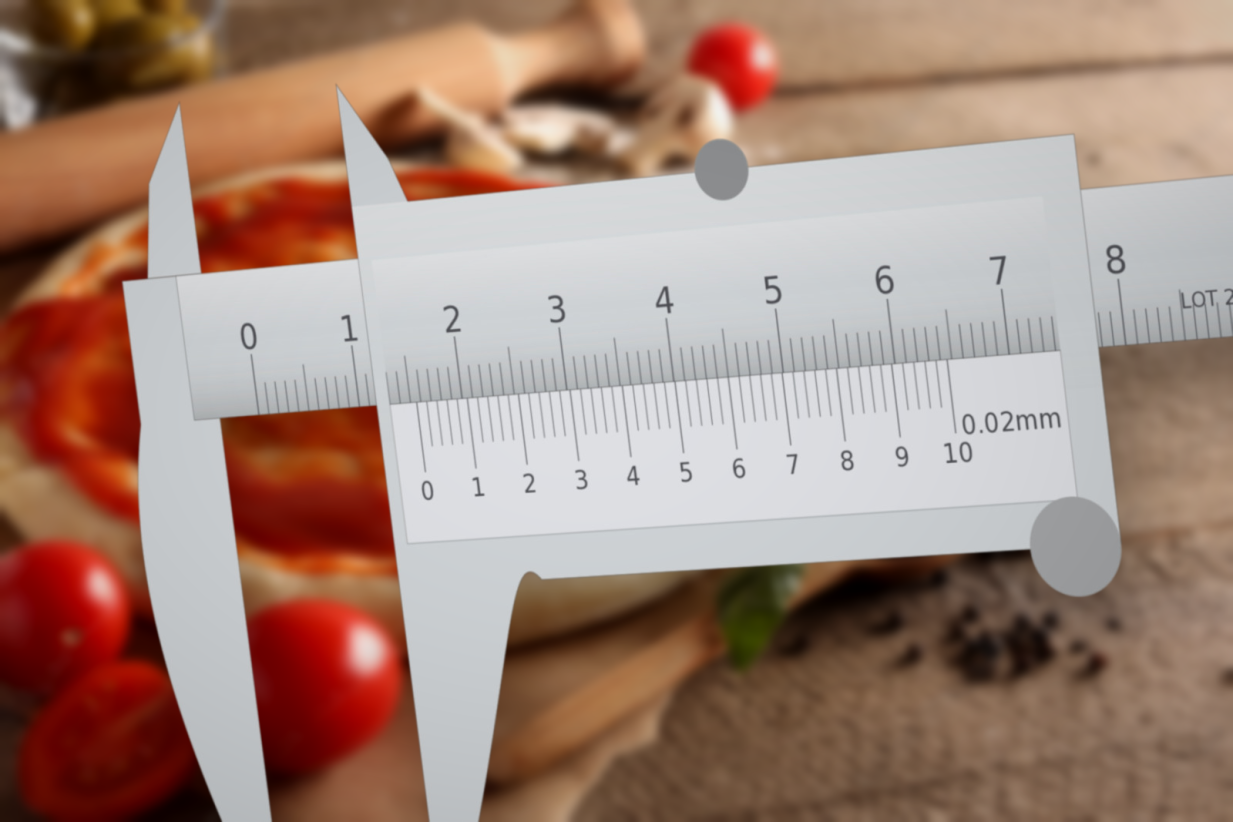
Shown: 15.6 mm
